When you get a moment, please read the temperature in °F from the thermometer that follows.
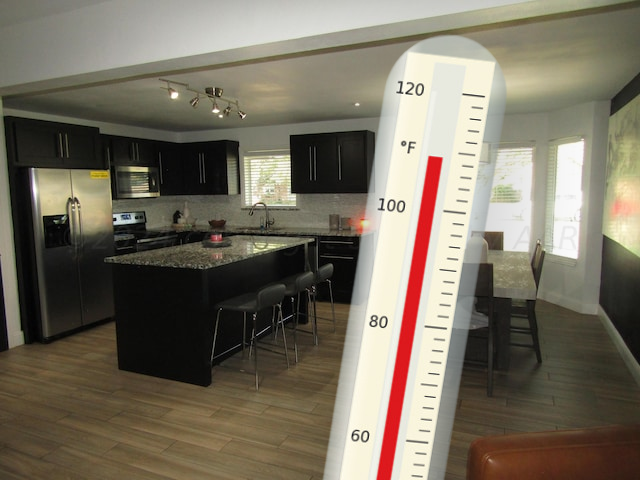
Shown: 109 °F
